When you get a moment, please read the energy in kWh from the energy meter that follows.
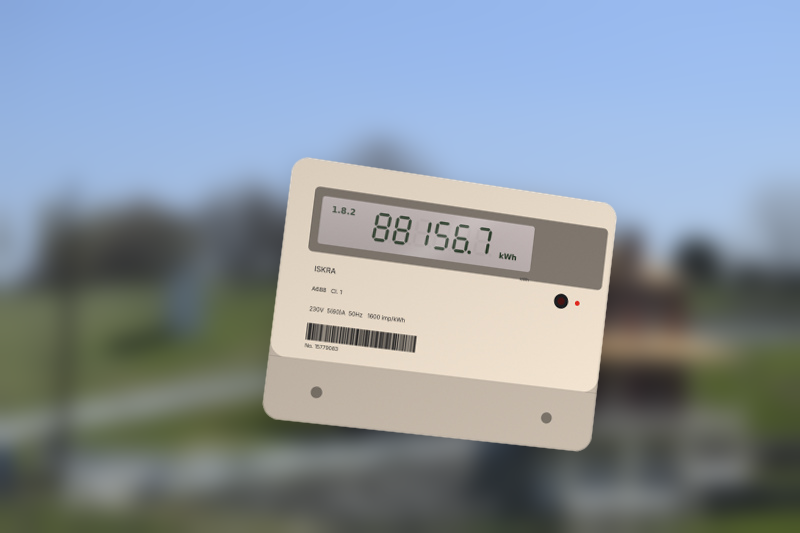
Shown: 88156.7 kWh
